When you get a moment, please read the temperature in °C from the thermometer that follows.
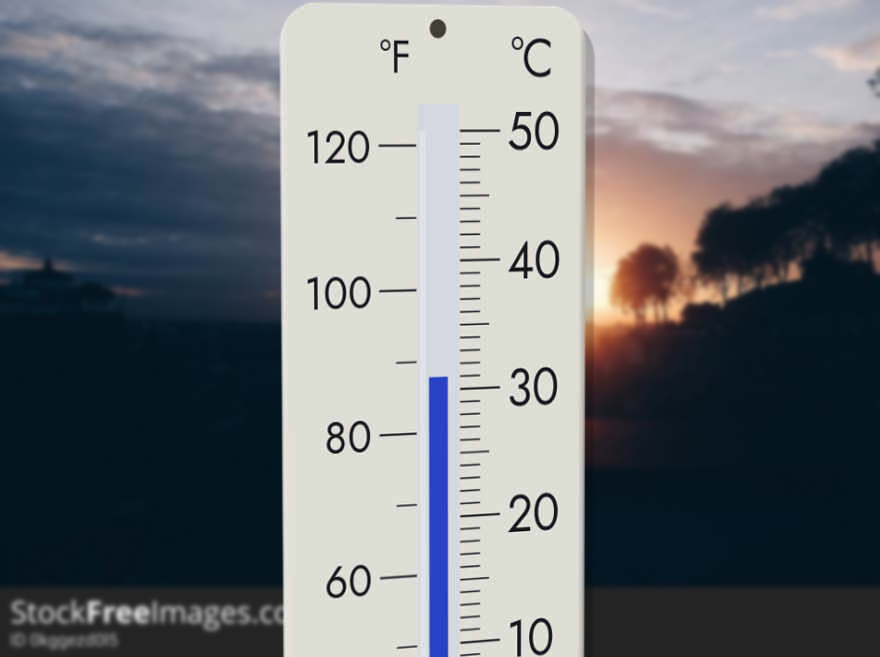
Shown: 31 °C
